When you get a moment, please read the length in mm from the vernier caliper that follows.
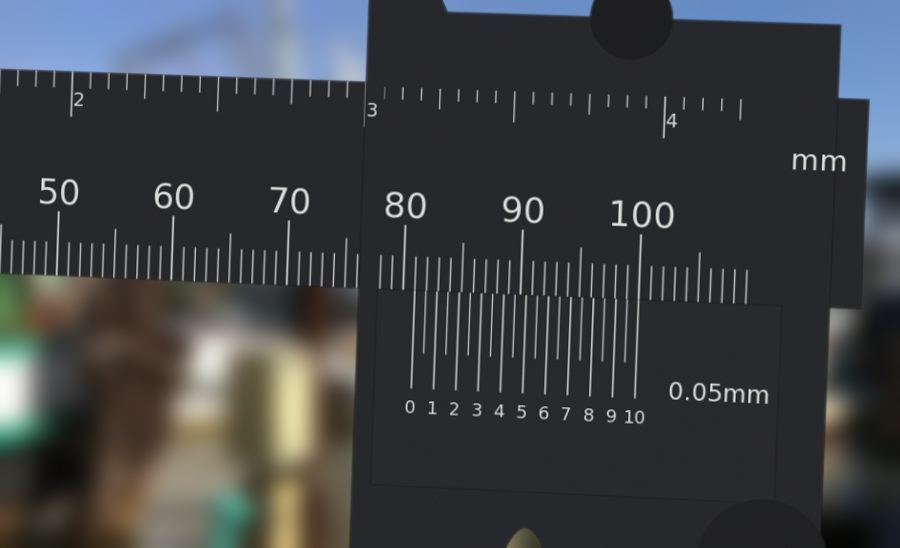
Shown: 81.0 mm
